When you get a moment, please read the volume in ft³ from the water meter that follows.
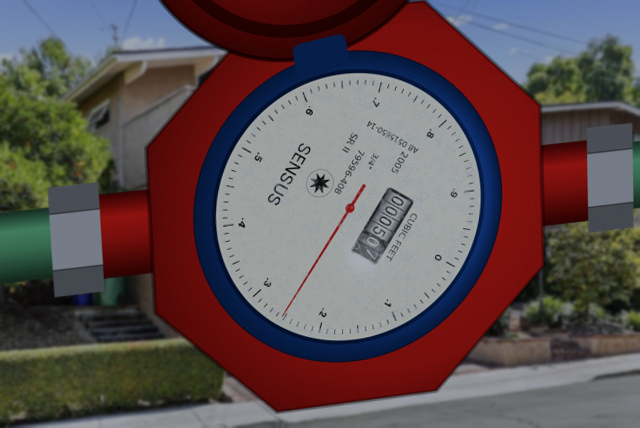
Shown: 507.25 ft³
